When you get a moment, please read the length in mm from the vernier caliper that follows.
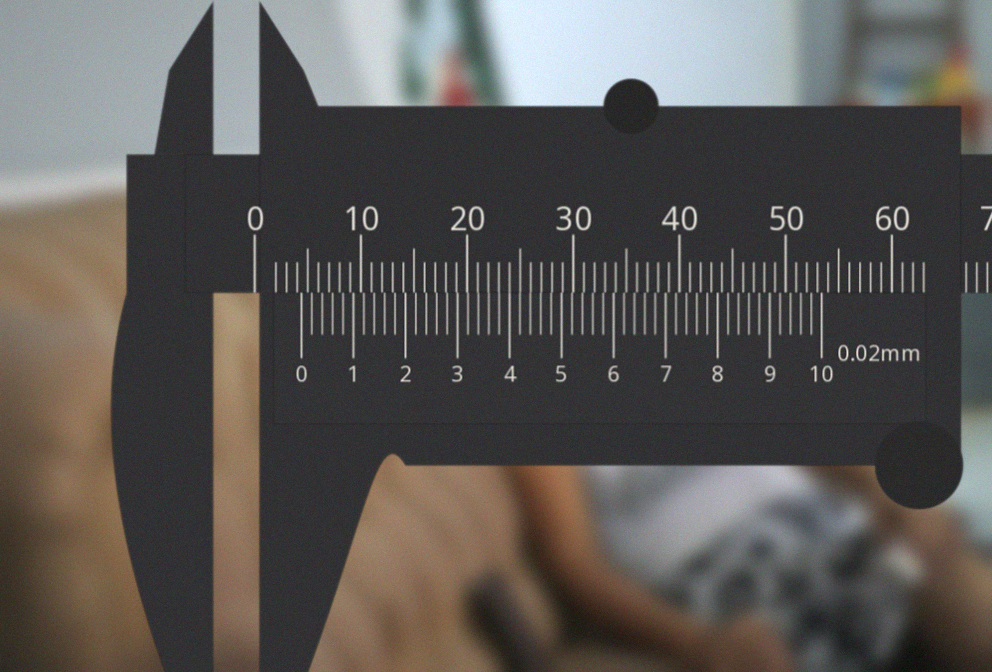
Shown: 4.4 mm
